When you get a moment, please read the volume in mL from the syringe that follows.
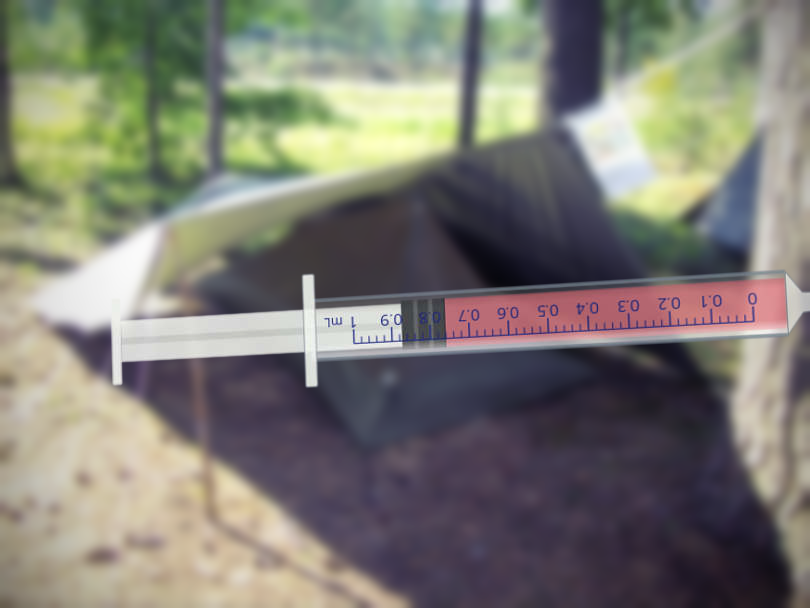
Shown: 0.76 mL
